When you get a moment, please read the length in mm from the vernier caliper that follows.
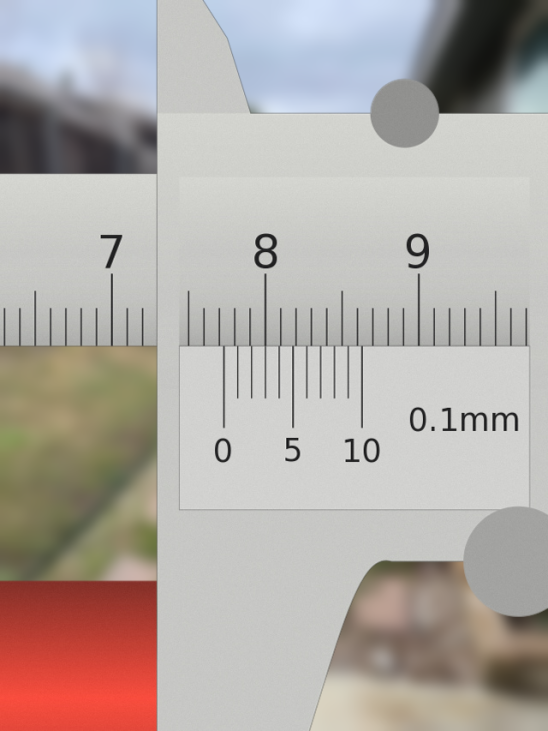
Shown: 77.3 mm
